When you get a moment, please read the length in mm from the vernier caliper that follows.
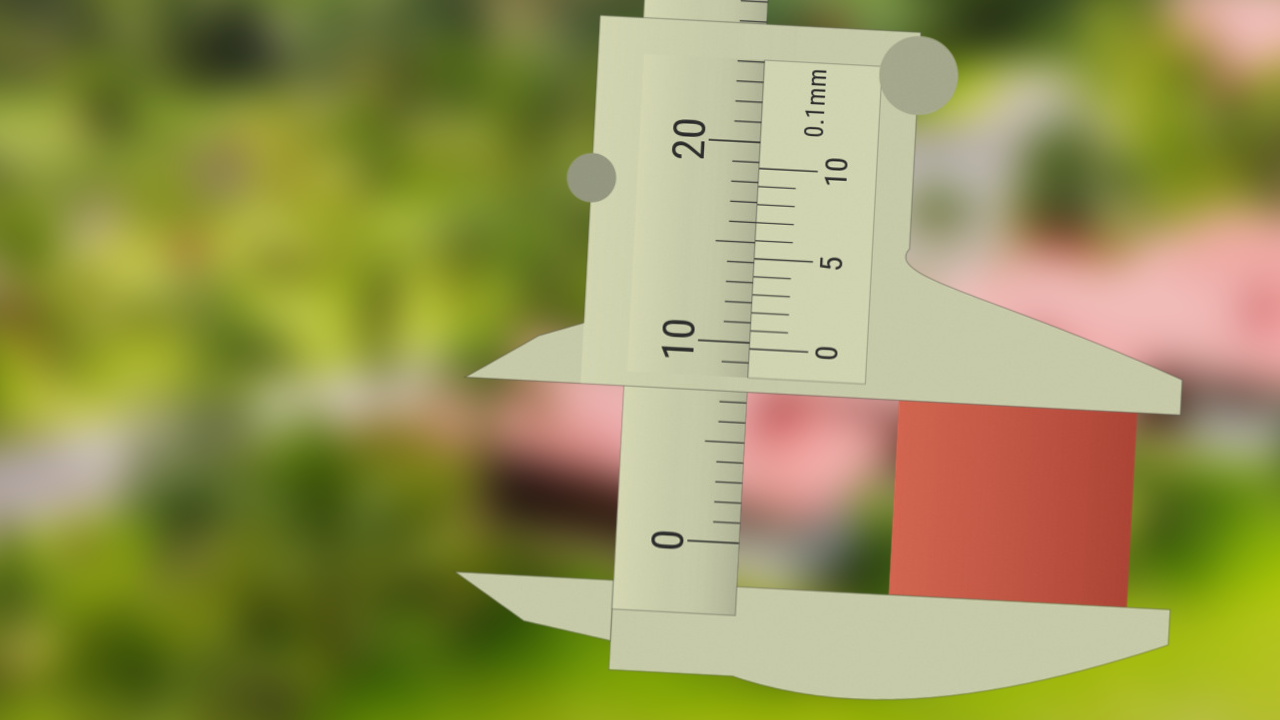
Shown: 9.7 mm
